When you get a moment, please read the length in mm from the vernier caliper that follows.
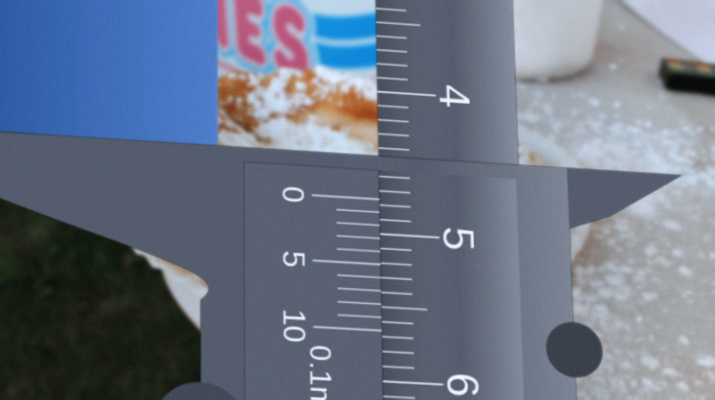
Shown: 47.6 mm
